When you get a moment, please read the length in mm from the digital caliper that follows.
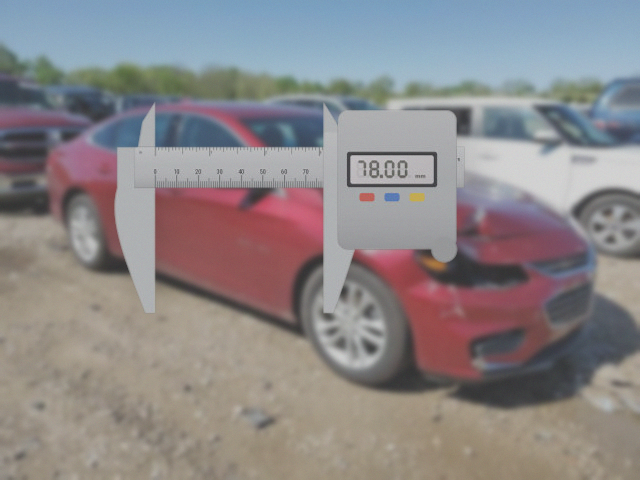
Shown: 78.00 mm
